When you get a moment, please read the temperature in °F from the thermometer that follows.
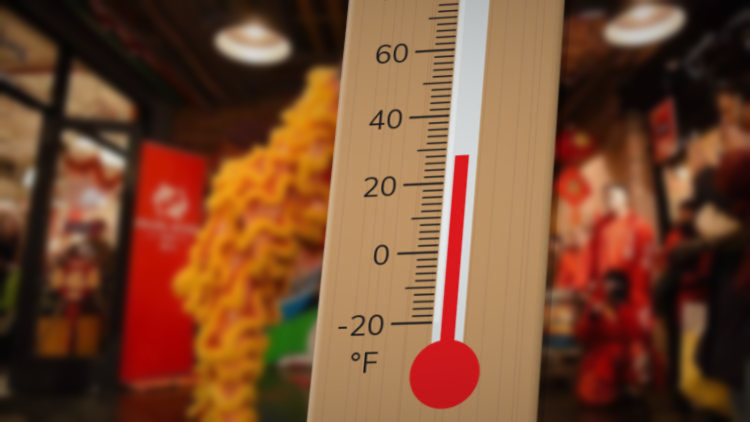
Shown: 28 °F
